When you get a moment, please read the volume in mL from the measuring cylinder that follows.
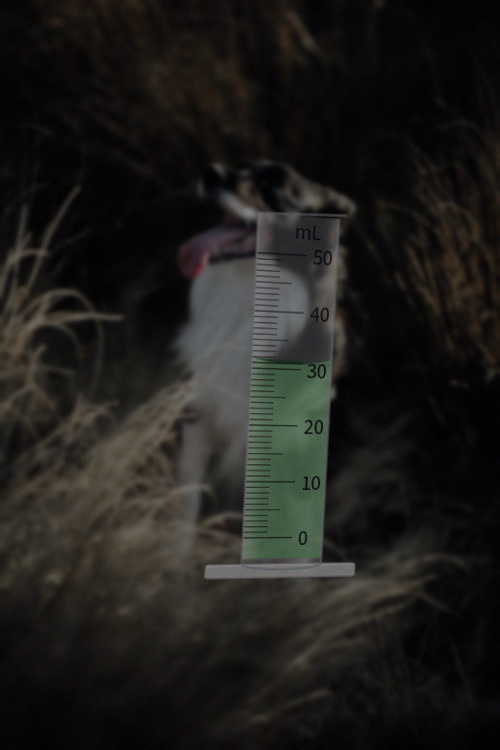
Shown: 31 mL
